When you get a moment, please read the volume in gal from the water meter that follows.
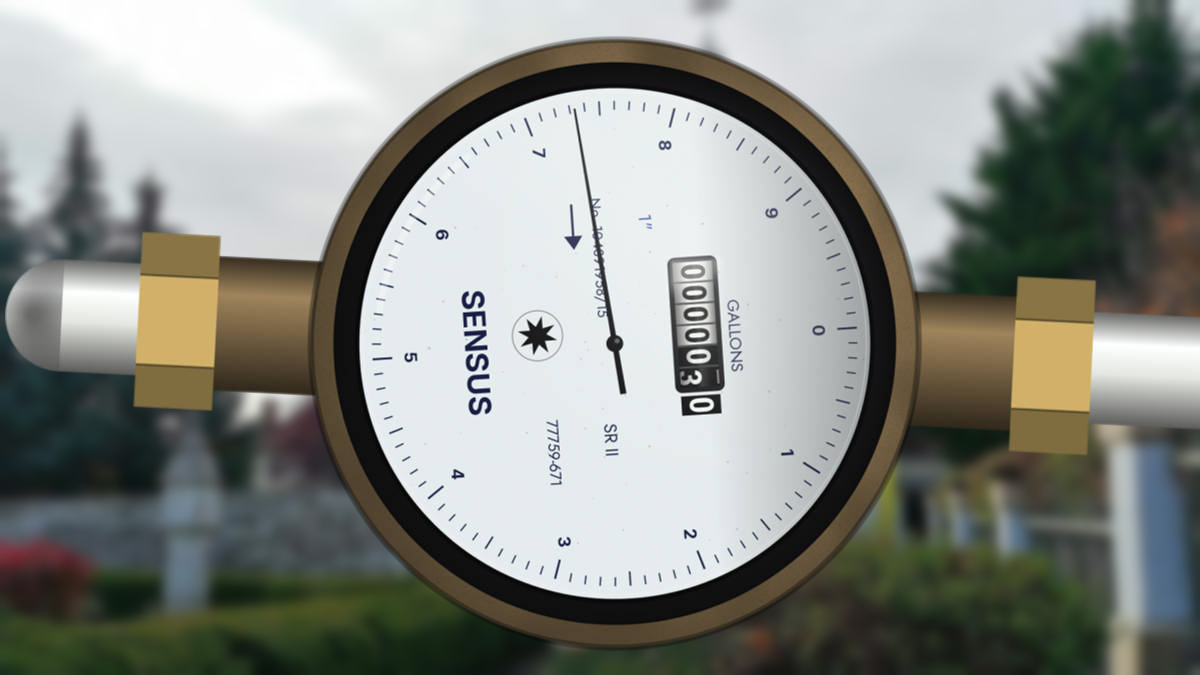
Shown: 27.3 gal
